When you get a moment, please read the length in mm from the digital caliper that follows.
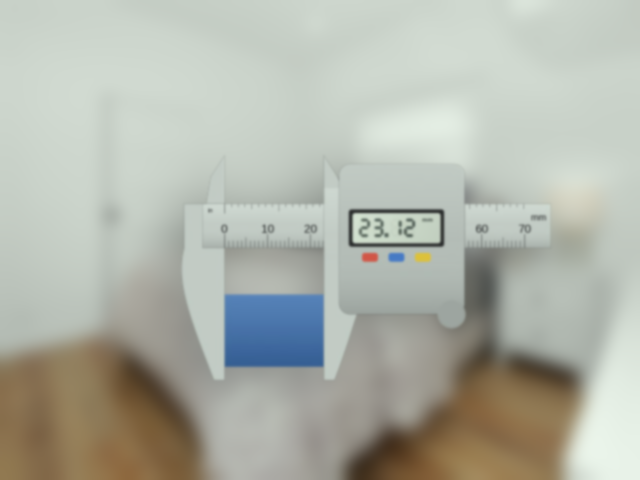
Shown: 23.12 mm
